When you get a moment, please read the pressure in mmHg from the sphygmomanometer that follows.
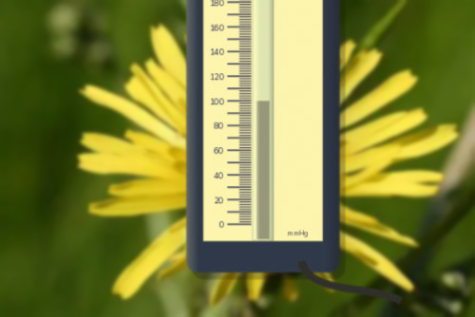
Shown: 100 mmHg
